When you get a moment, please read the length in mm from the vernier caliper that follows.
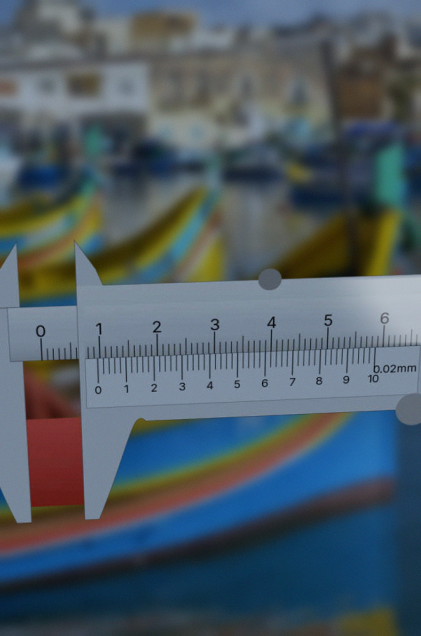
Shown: 9.6 mm
